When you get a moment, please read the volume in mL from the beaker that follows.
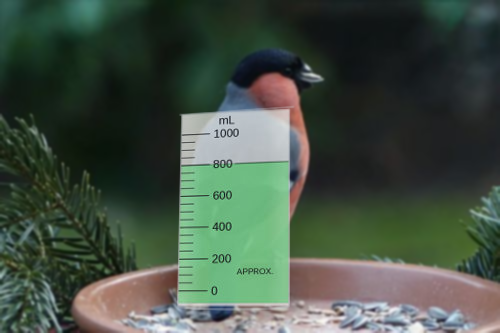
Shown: 800 mL
